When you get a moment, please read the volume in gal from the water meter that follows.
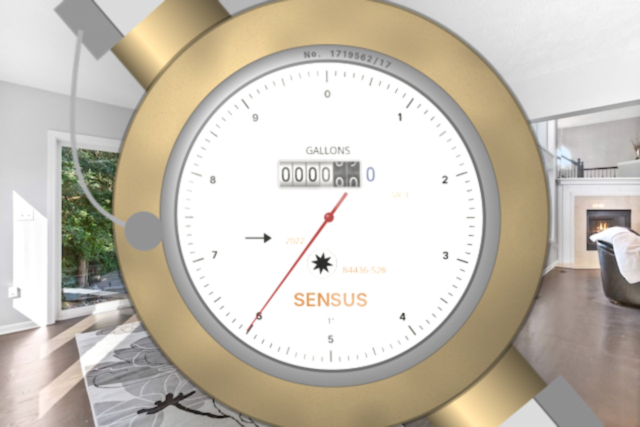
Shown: 896.0 gal
